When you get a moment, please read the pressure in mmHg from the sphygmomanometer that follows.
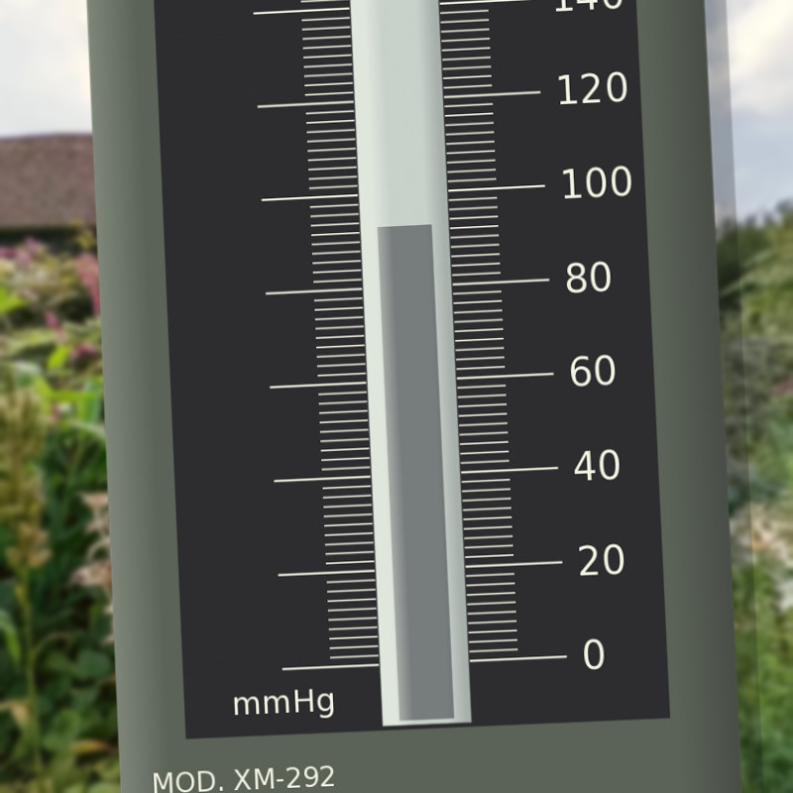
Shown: 93 mmHg
